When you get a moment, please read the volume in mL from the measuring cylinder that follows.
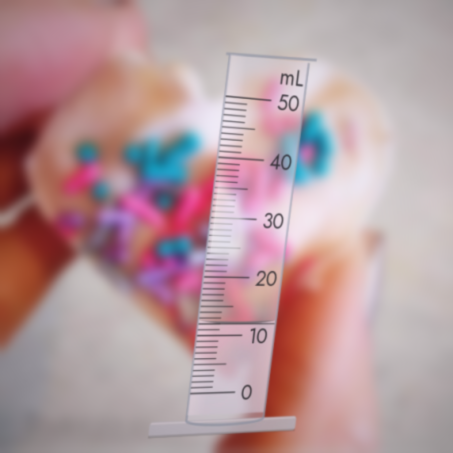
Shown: 12 mL
